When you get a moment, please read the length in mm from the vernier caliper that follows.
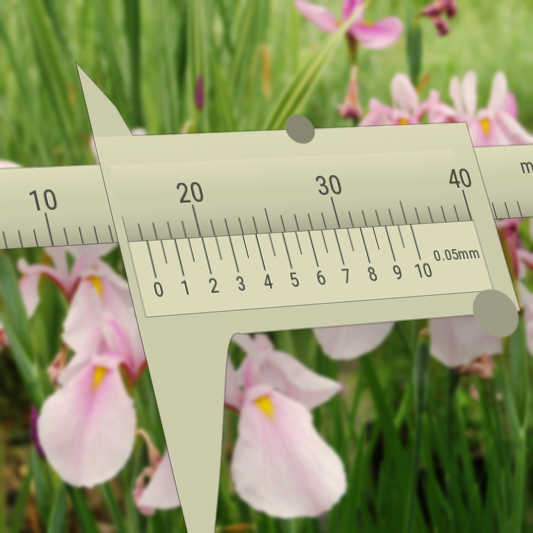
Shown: 16.3 mm
